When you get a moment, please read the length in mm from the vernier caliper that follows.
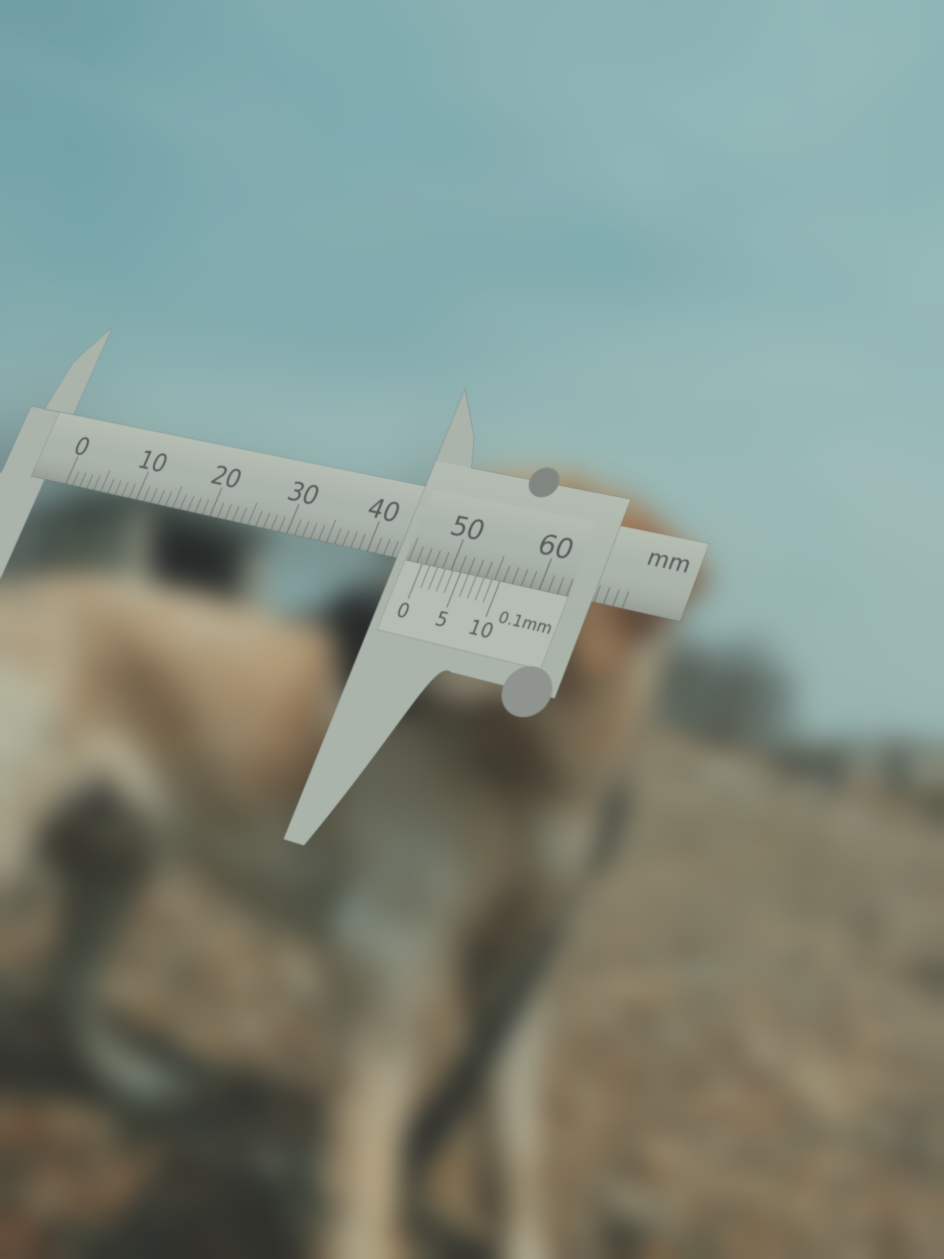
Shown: 46.6 mm
